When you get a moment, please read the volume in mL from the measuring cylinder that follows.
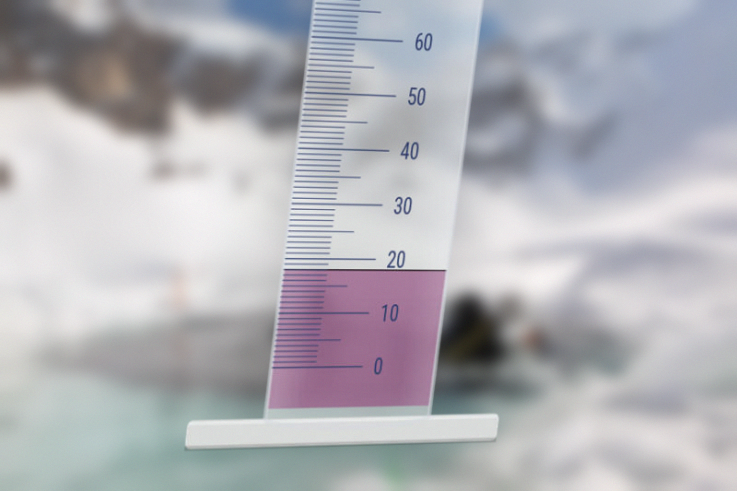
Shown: 18 mL
